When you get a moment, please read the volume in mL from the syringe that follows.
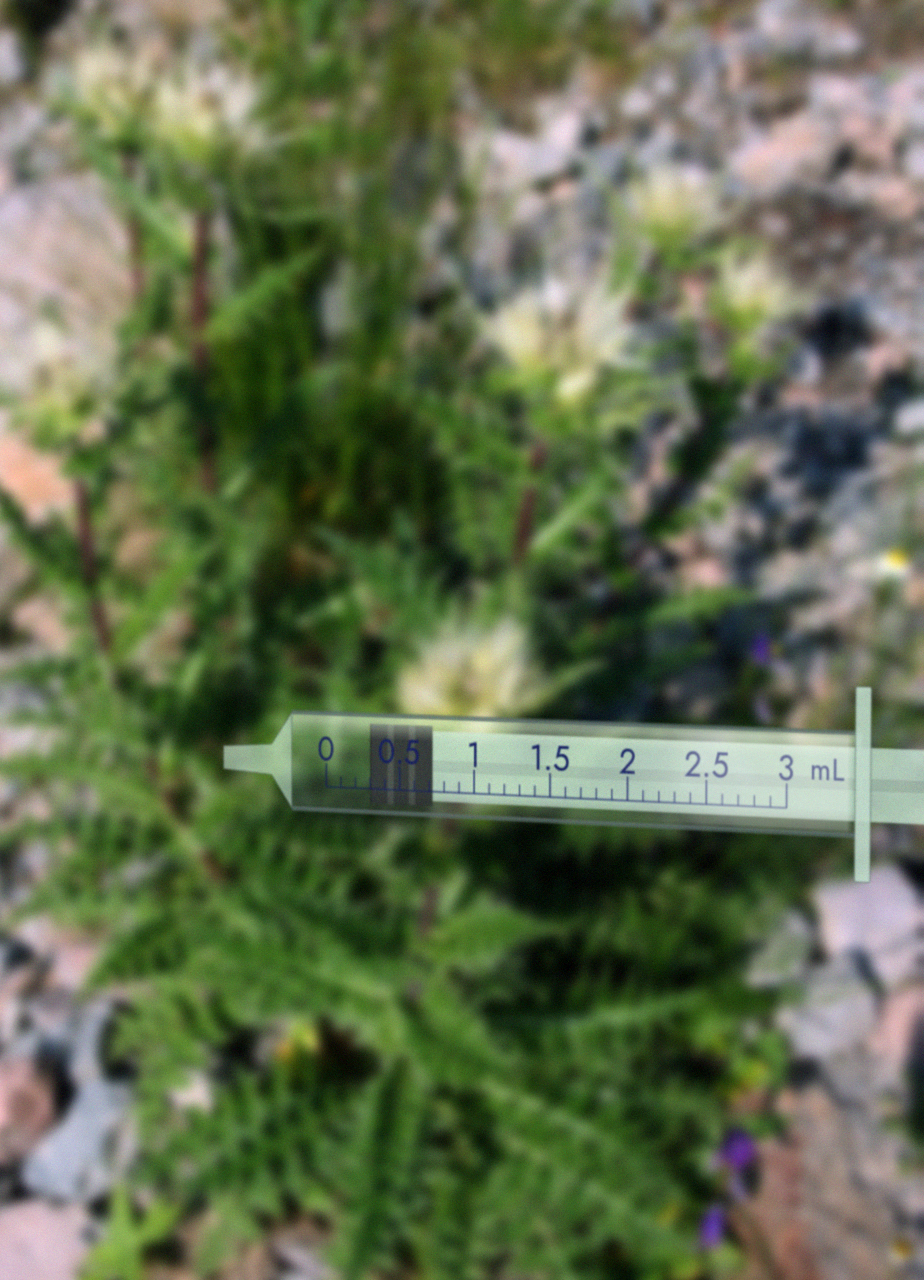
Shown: 0.3 mL
